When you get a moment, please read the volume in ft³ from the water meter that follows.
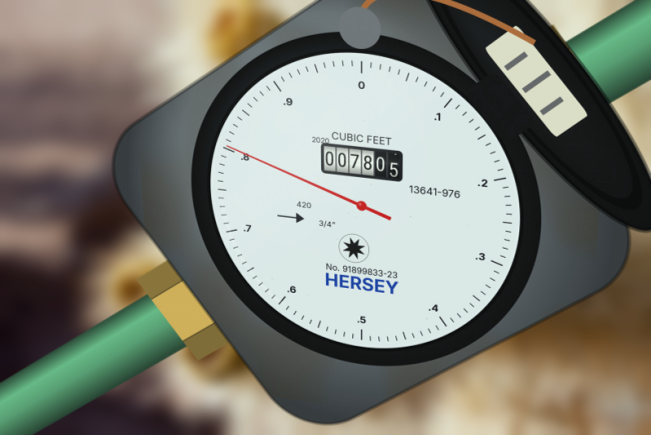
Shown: 7804.80 ft³
